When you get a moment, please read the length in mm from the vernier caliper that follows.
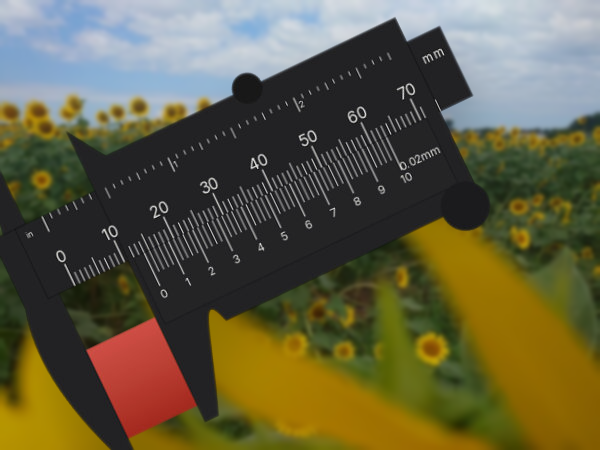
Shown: 14.0 mm
